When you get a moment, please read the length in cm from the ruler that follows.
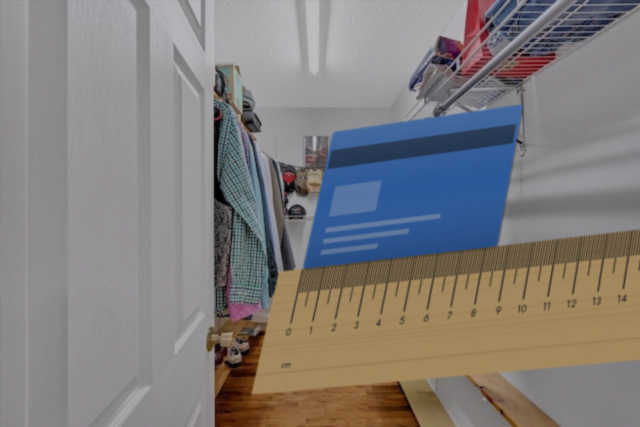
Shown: 8.5 cm
